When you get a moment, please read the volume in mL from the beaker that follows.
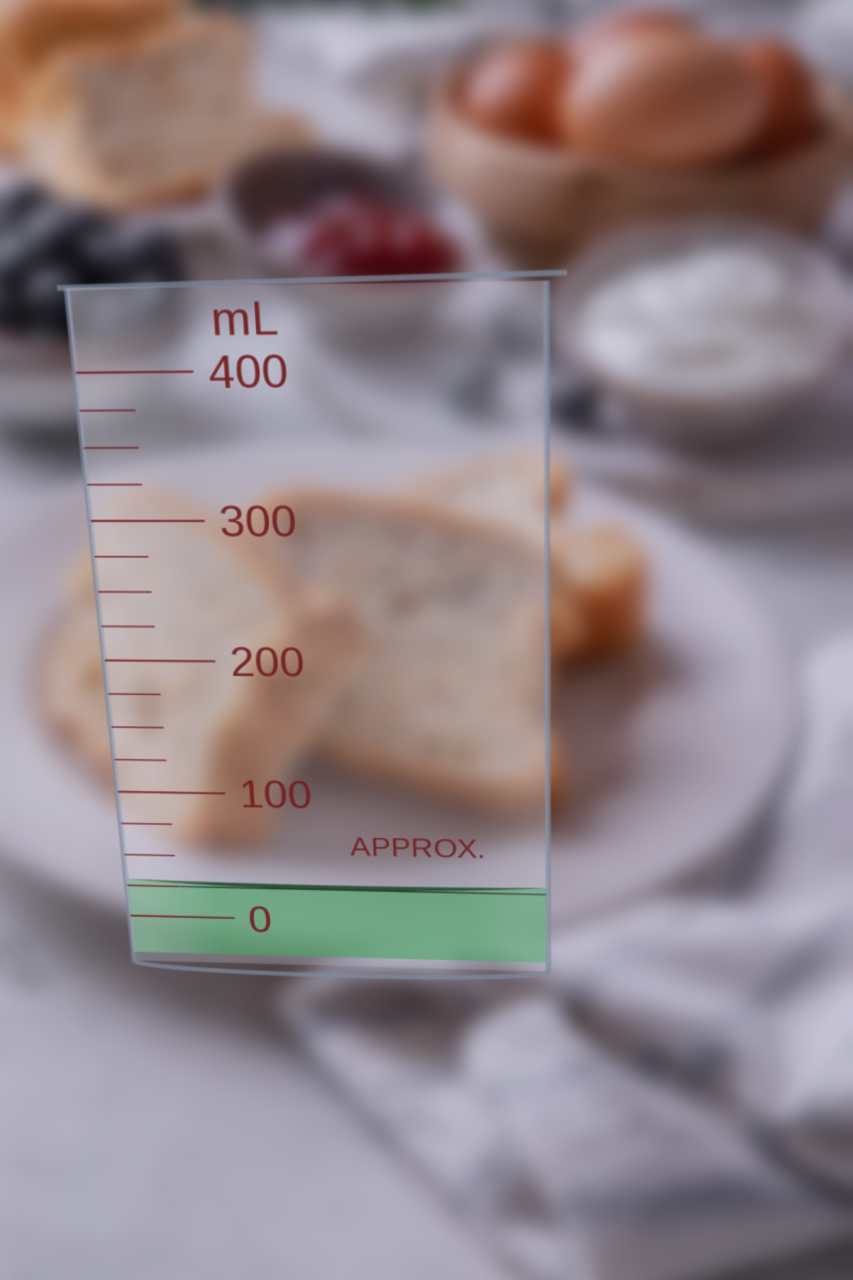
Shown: 25 mL
